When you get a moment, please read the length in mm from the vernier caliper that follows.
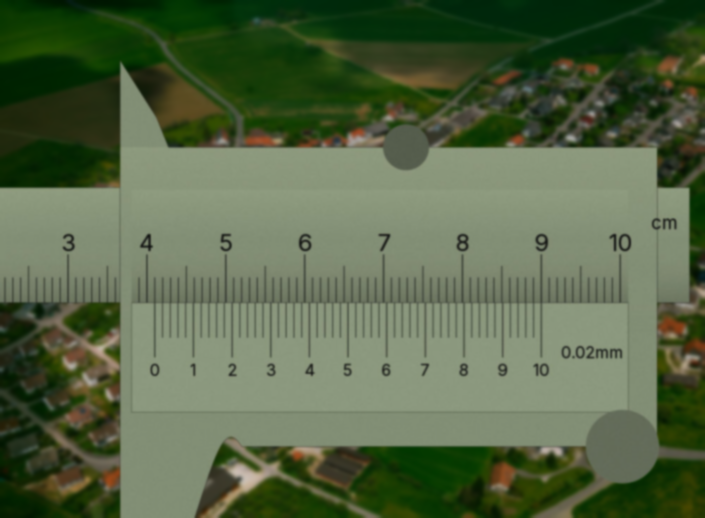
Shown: 41.0 mm
